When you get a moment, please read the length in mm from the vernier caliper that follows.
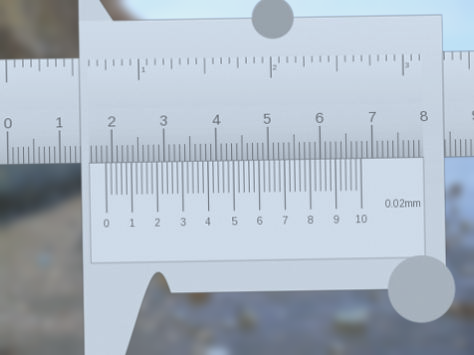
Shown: 18.8 mm
